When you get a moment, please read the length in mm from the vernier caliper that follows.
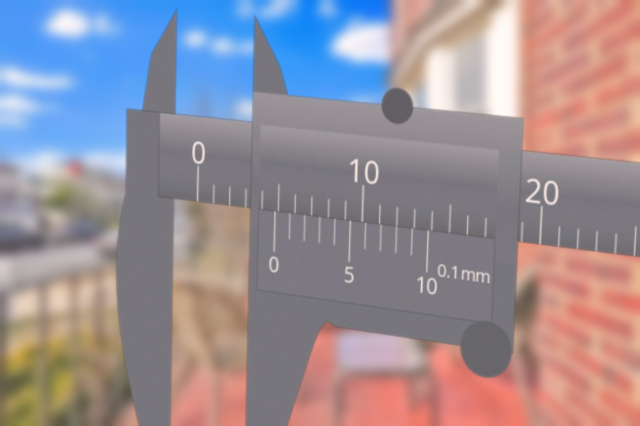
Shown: 4.8 mm
